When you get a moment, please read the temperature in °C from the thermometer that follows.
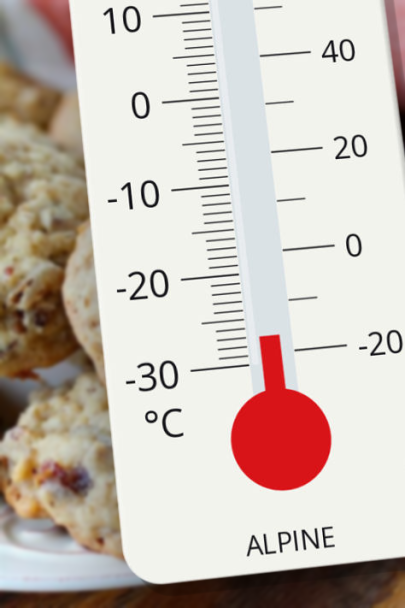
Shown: -27 °C
